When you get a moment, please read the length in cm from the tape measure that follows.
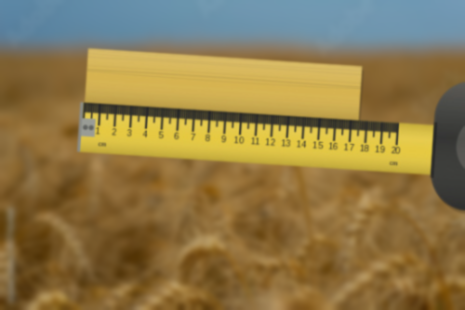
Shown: 17.5 cm
